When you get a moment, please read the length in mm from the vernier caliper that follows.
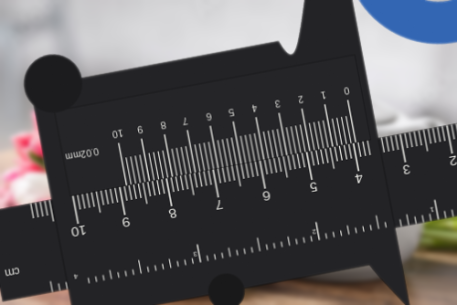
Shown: 39.5 mm
